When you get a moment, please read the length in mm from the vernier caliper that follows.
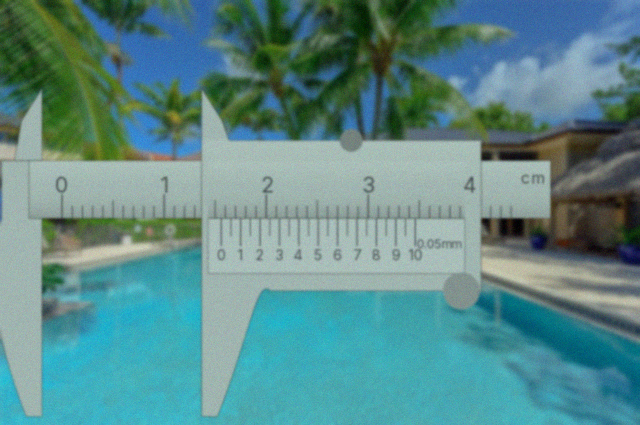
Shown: 15.6 mm
